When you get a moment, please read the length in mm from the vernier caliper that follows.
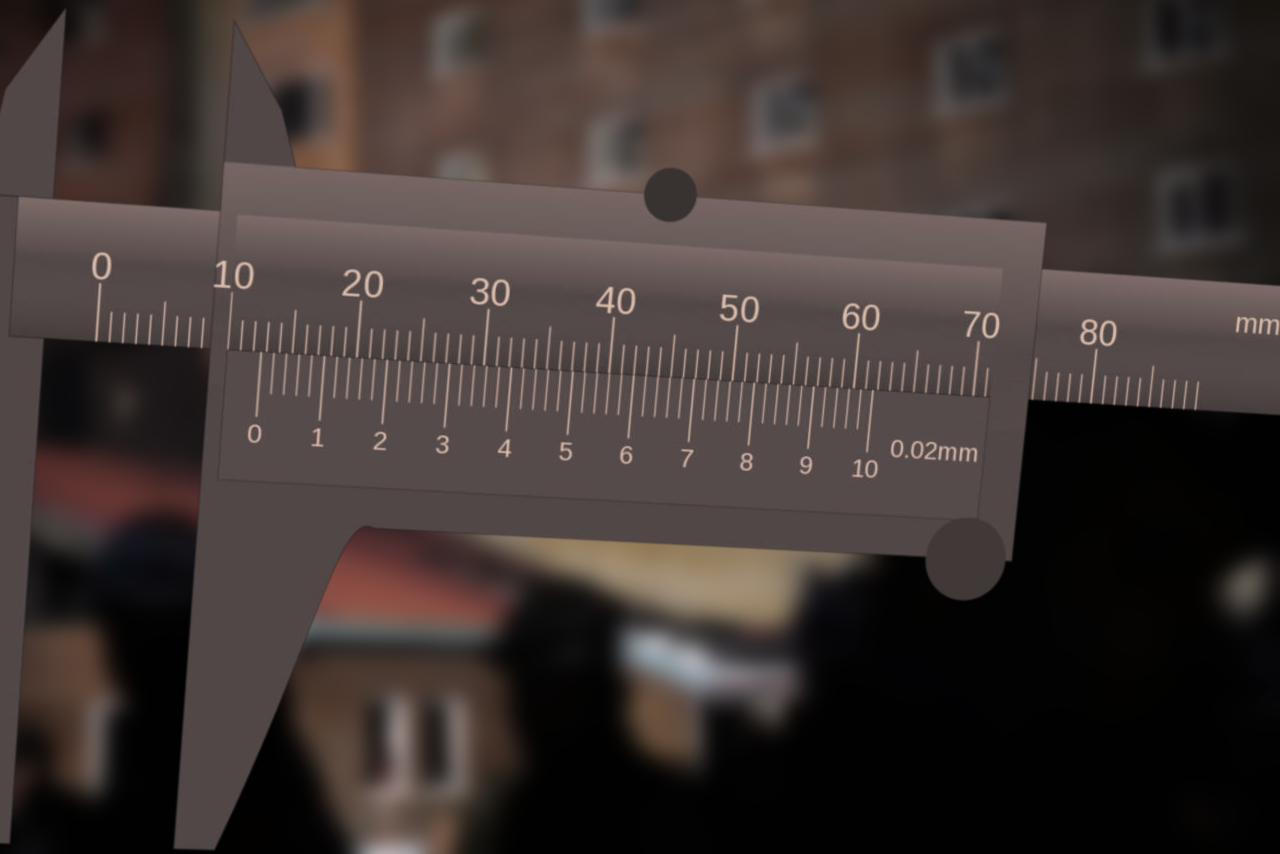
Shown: 12.6 mm
